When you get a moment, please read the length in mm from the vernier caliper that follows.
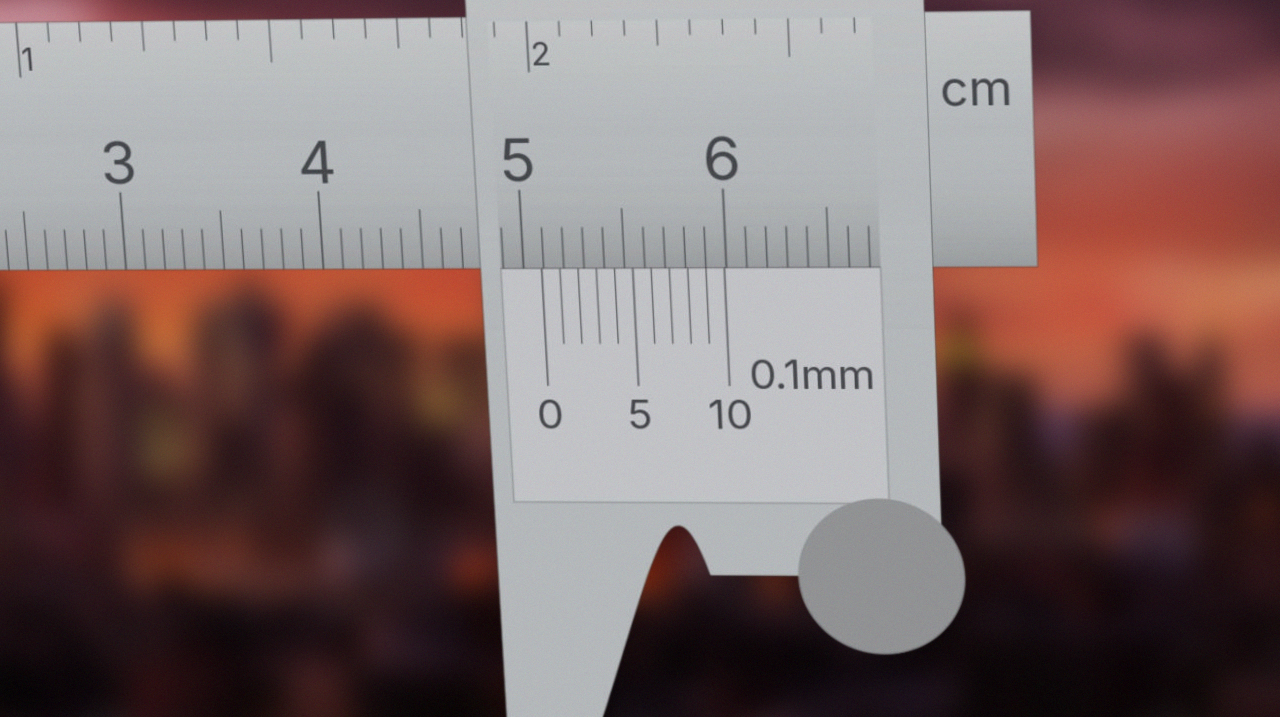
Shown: 50.9 mm
